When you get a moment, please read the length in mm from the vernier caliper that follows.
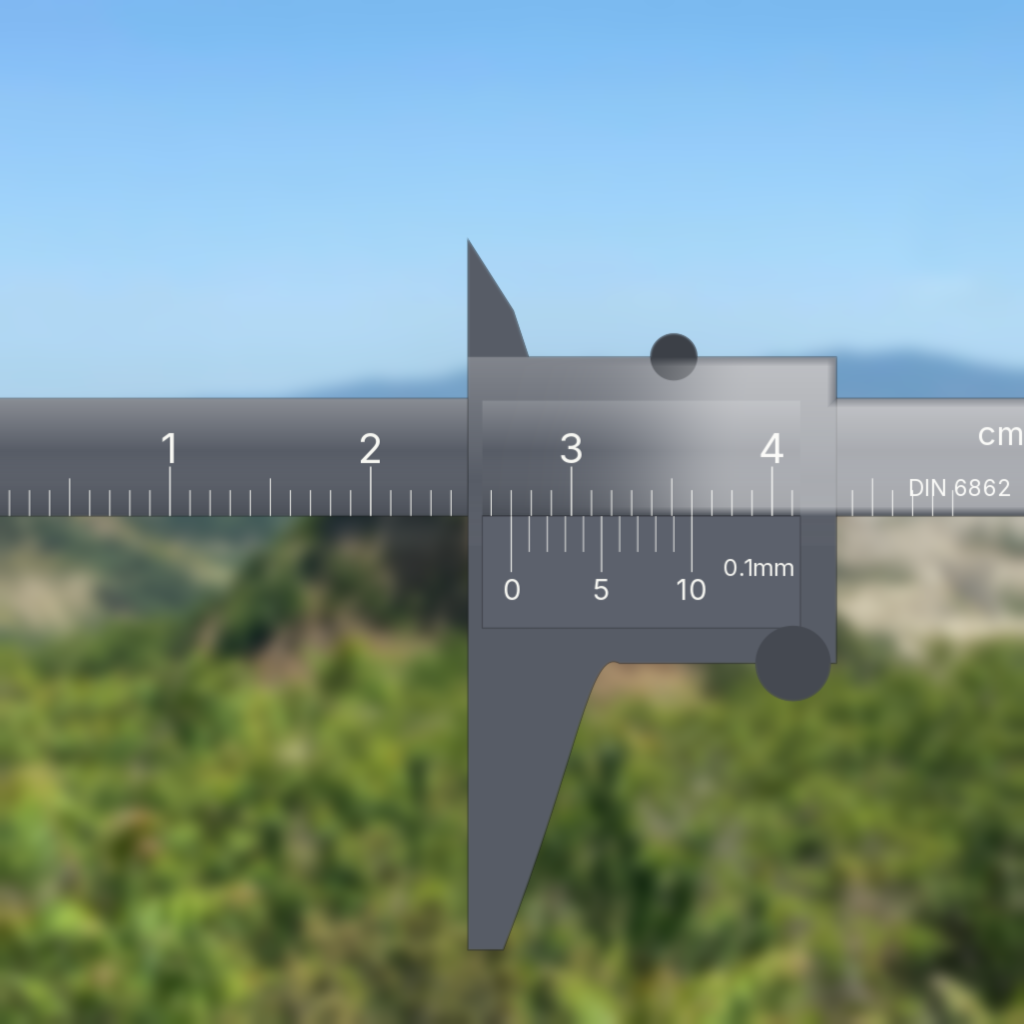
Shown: 27.0 mm
